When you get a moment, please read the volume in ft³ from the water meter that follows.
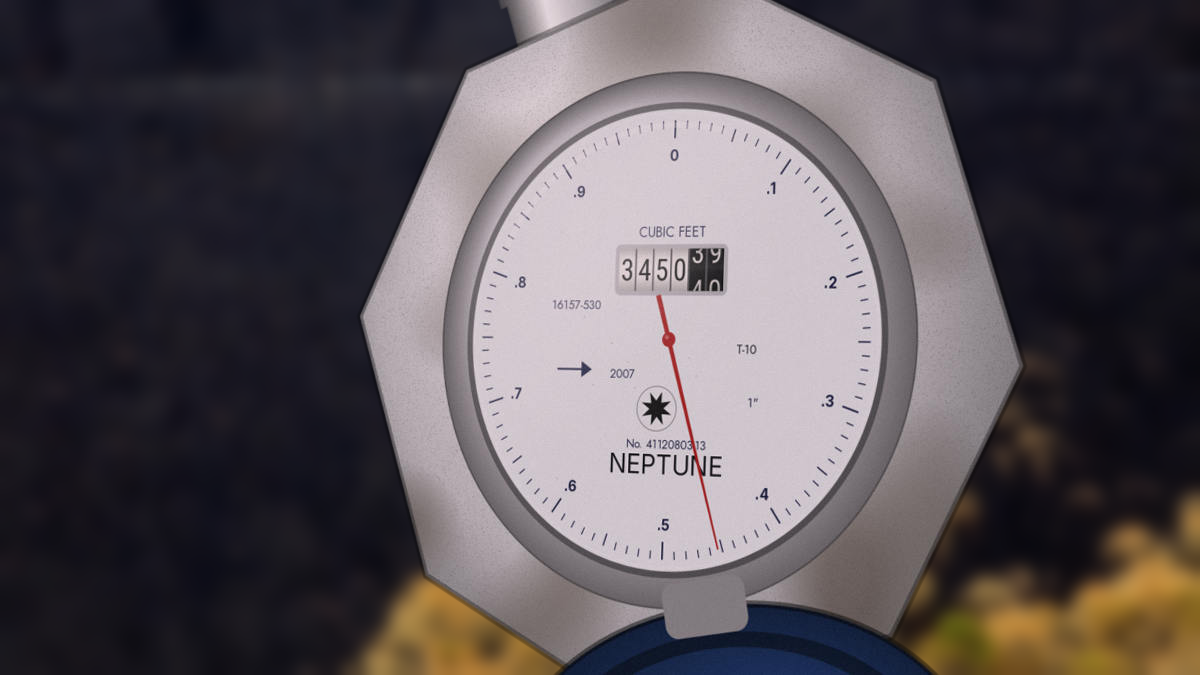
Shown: 345039.45 ft³
